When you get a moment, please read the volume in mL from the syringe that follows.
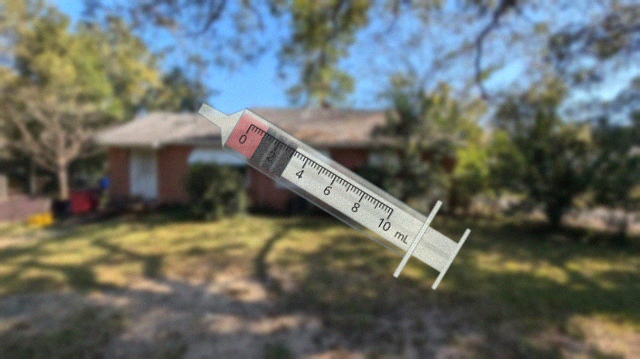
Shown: 1 mL
